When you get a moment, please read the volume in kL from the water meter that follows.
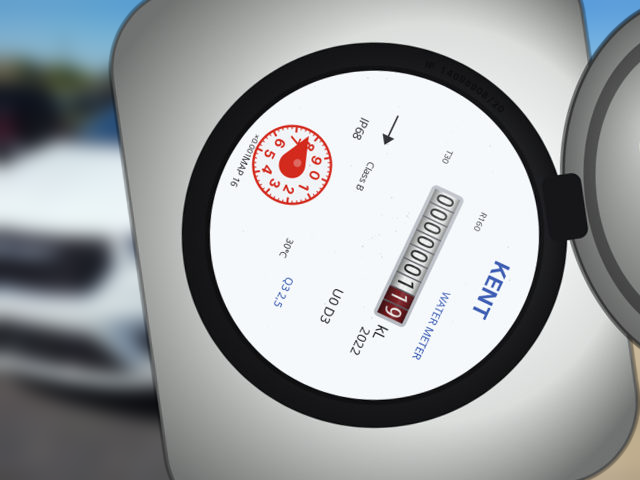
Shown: 1.197 kL
